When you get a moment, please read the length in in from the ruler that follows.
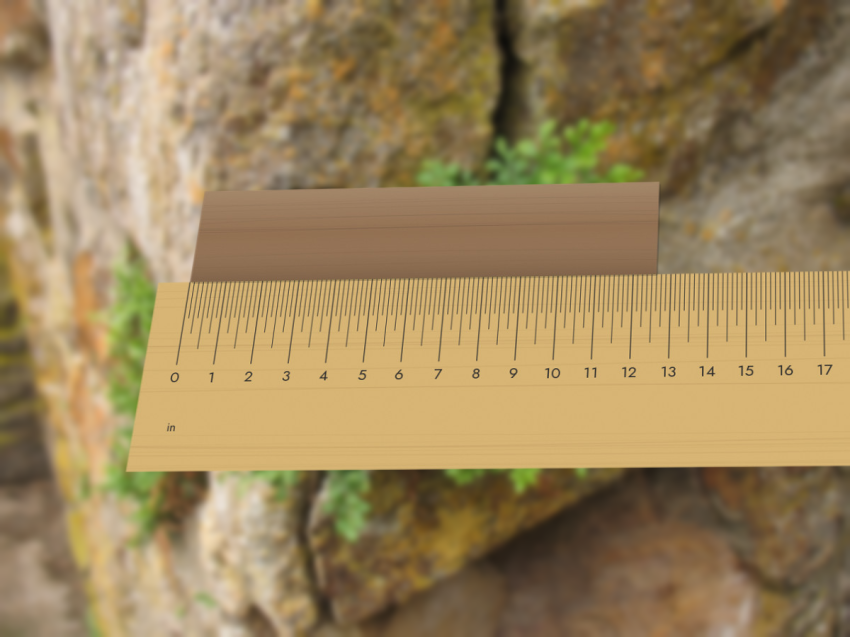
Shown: 12.625 in
